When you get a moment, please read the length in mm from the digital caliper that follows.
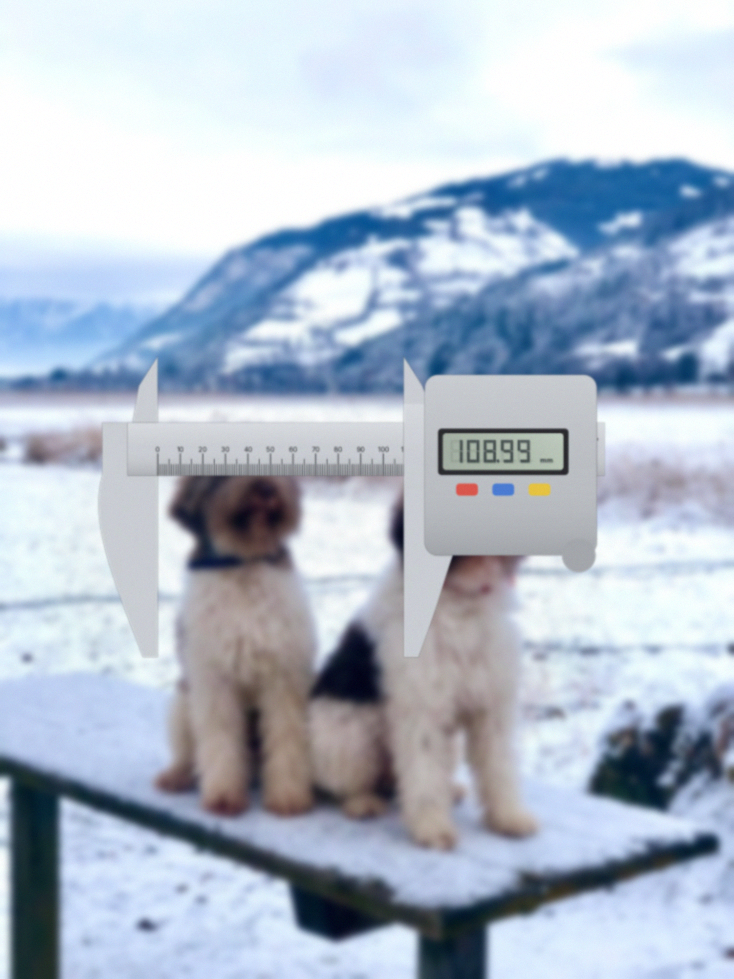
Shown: 108.99 mm
